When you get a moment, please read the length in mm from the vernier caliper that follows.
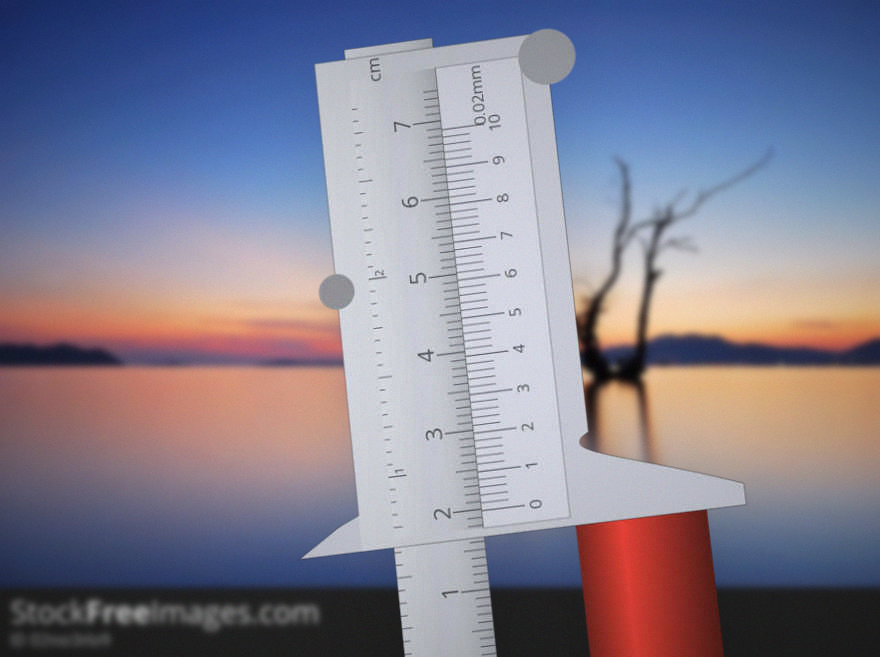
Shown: 19.8 mm
